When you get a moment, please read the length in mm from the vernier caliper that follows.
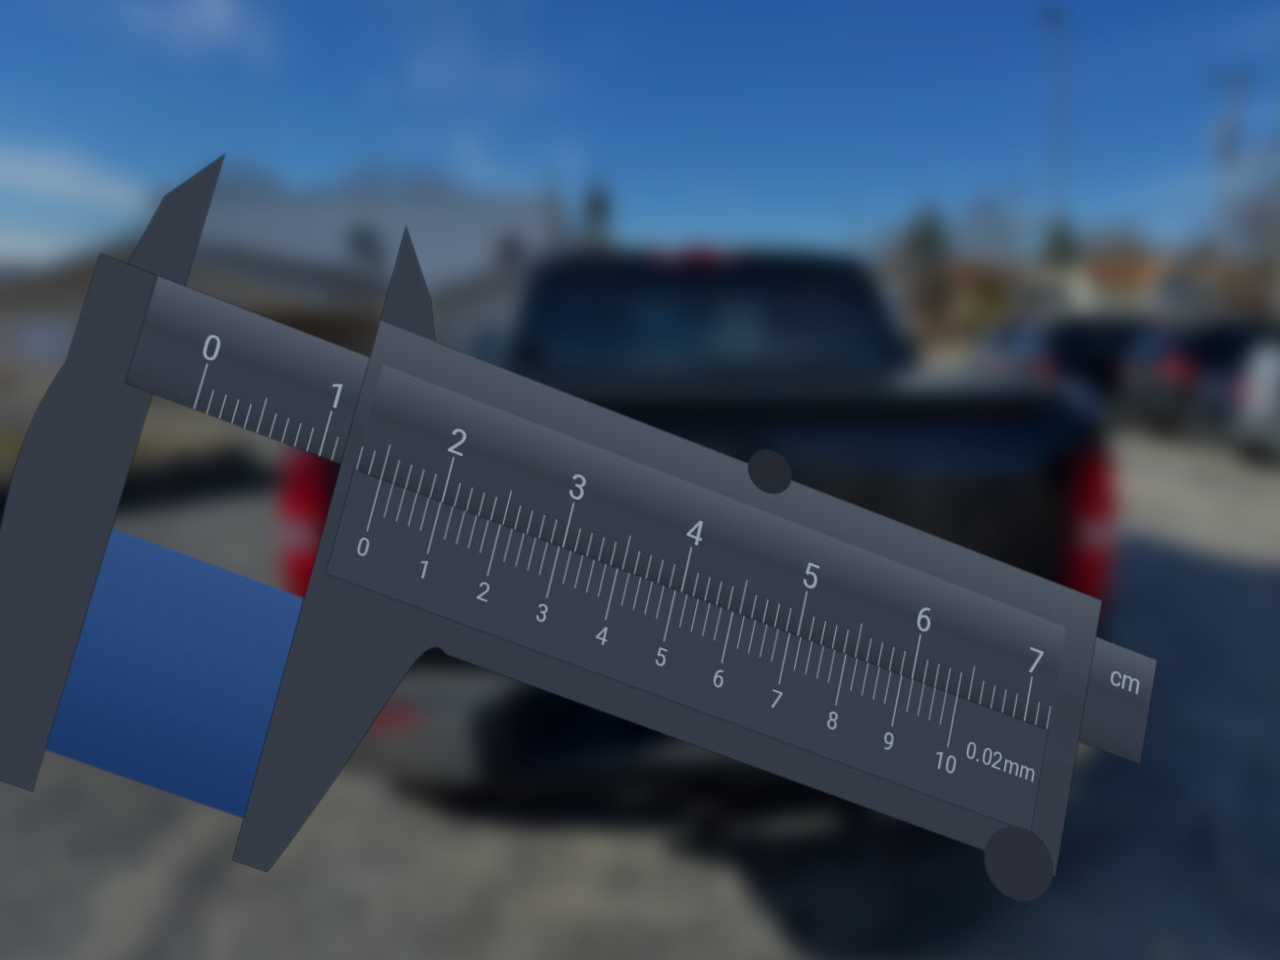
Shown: 15.0 mm
